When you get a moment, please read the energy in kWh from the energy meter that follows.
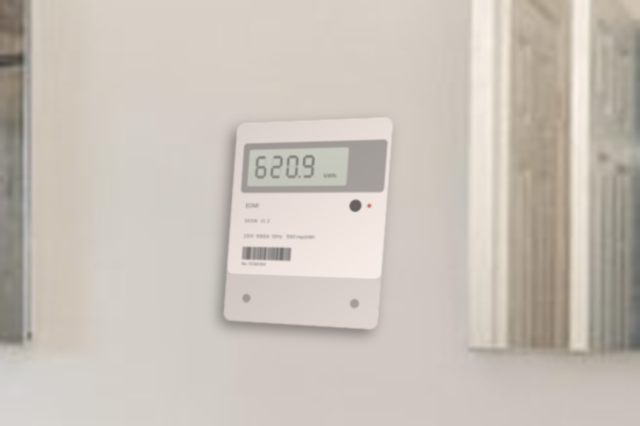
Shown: 620.9 kWh
